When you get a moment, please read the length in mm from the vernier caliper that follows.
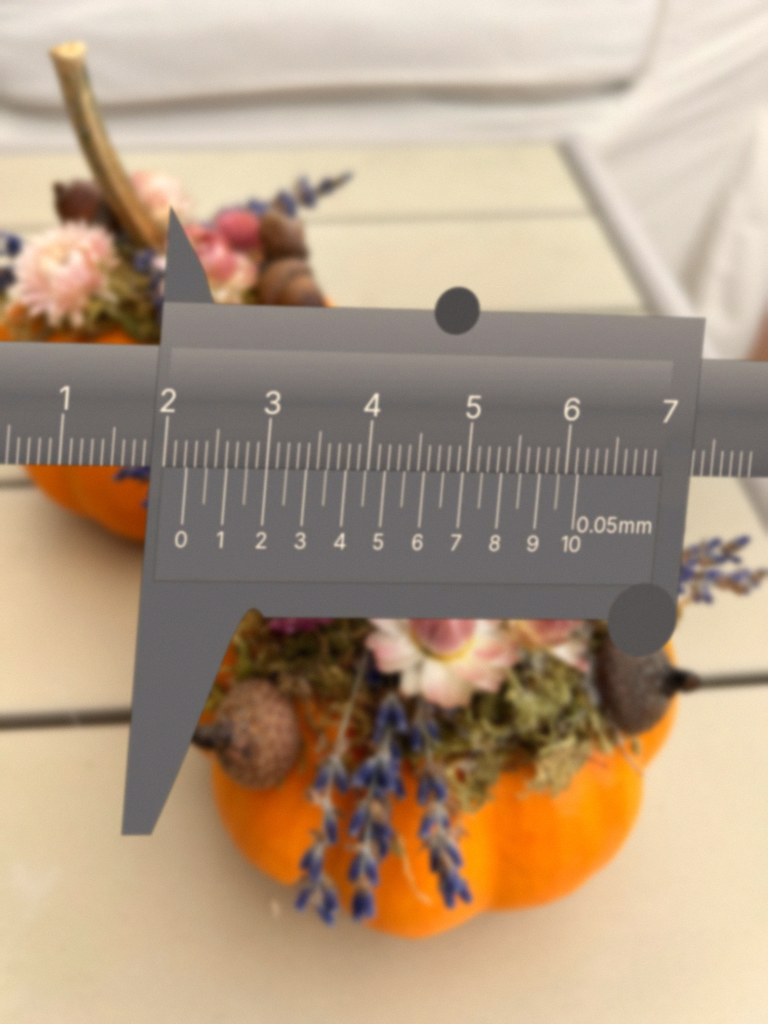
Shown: 22.2 mm
